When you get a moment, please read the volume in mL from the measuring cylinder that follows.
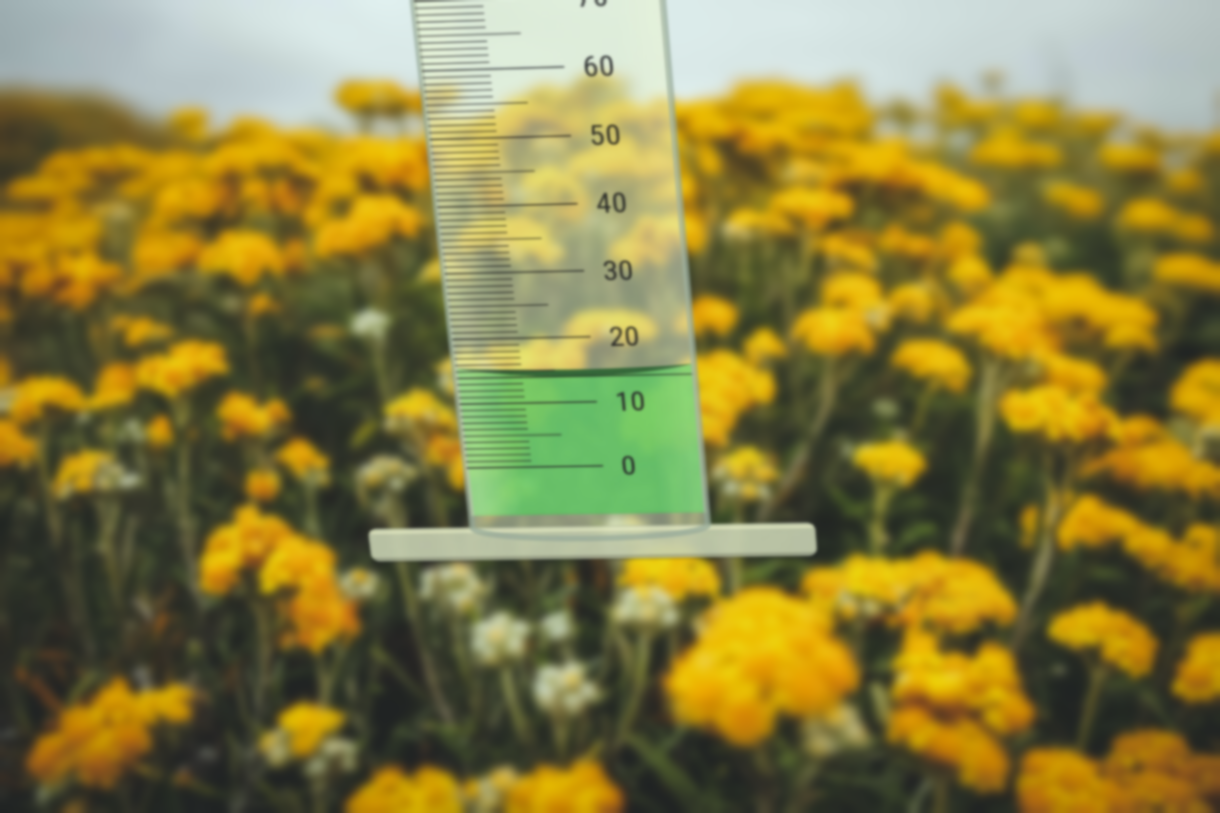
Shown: 14 mL
